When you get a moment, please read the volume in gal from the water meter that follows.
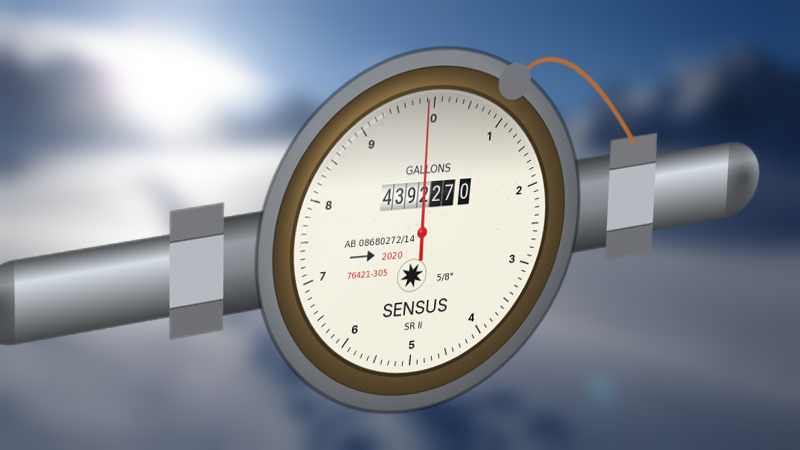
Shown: 4392269.9 gal
